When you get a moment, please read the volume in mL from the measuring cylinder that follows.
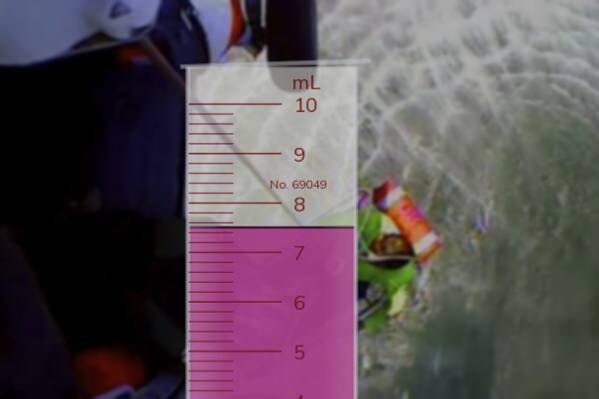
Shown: 7.5 mL
